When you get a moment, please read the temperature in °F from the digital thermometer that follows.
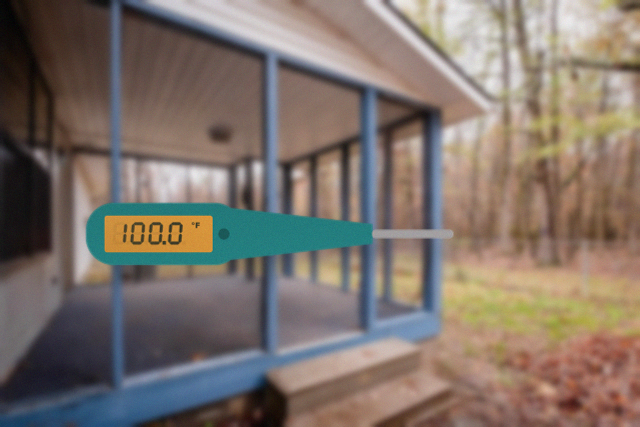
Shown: 100.0 °F
